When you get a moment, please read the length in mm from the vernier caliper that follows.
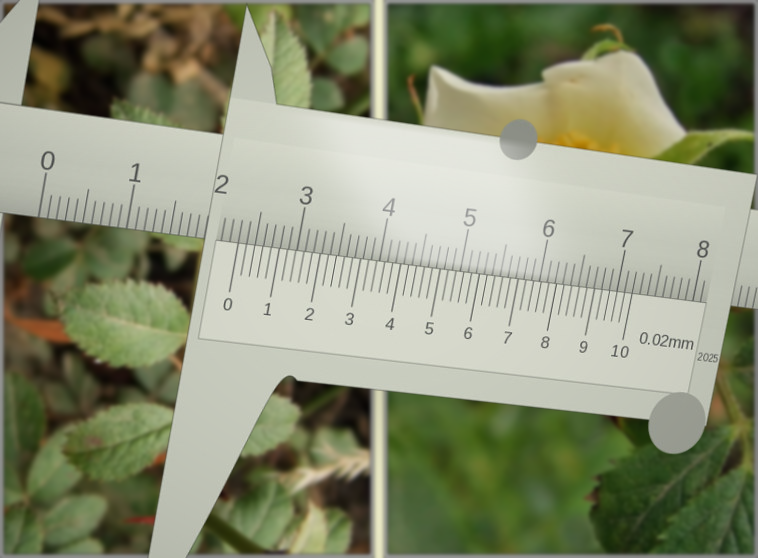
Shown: 23.0 mm
